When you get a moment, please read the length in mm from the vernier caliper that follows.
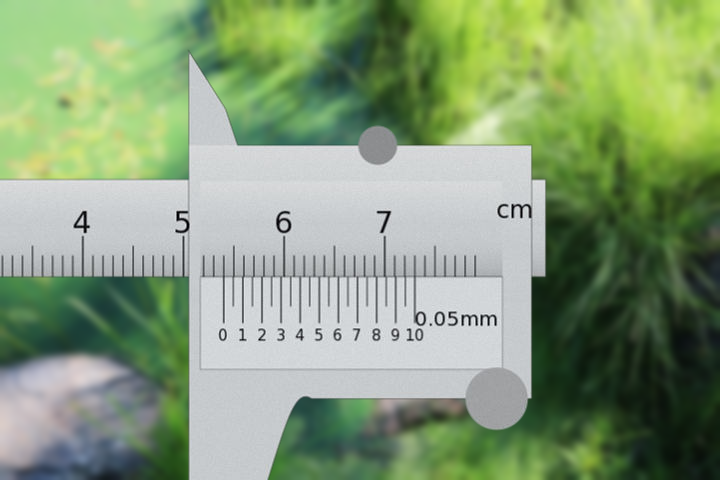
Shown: 54.0 mm
